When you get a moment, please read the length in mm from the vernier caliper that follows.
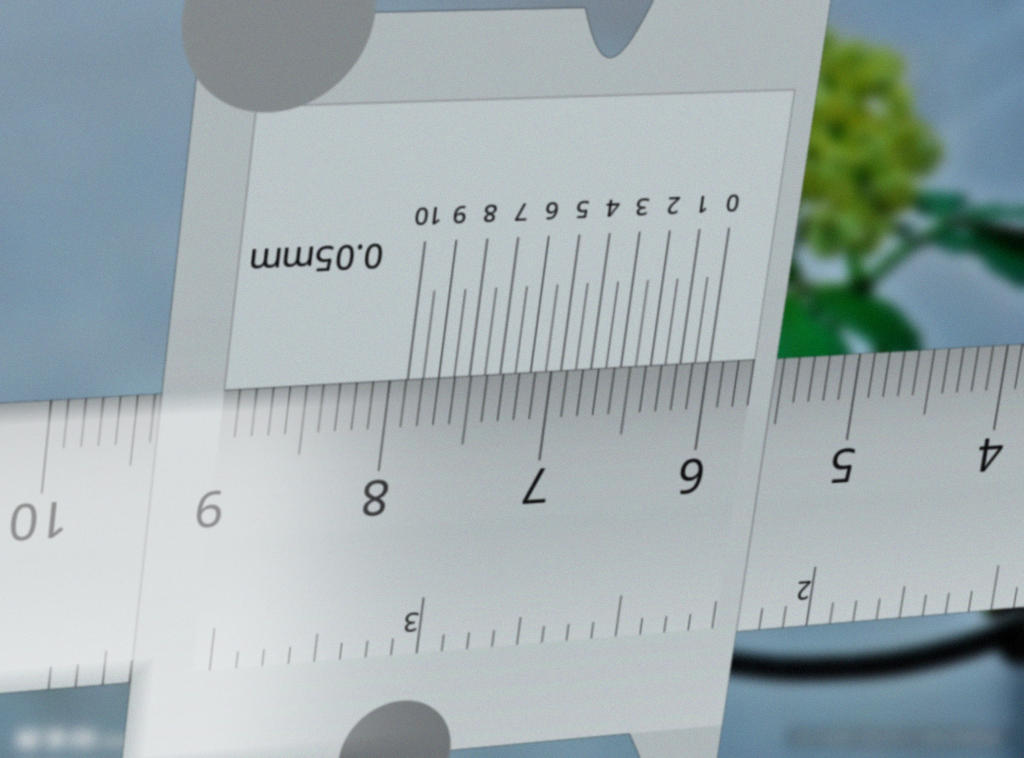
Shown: 59.9 mm
